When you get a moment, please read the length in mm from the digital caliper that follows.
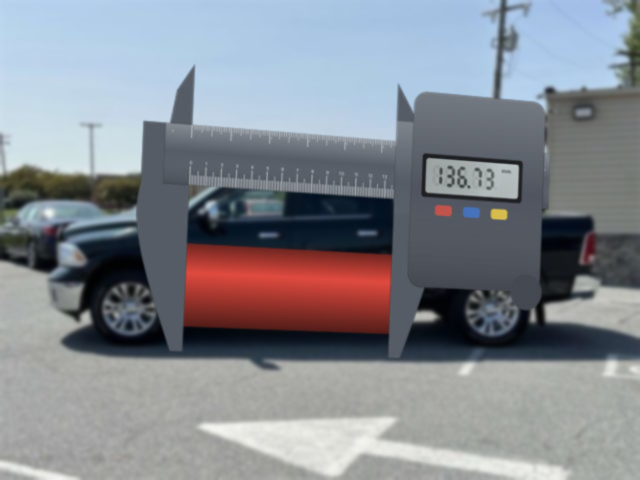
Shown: 136.73 mm
